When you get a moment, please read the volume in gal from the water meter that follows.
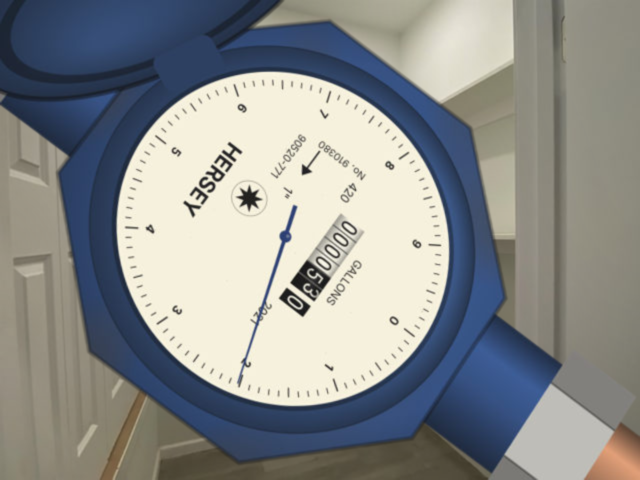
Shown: 532.0 gal
